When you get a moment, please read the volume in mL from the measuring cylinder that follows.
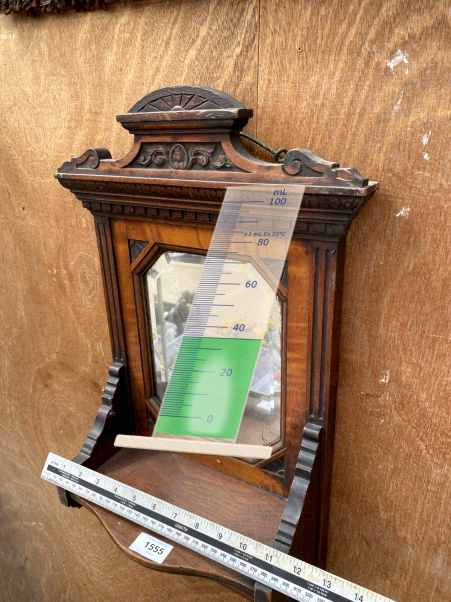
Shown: 35 mL
